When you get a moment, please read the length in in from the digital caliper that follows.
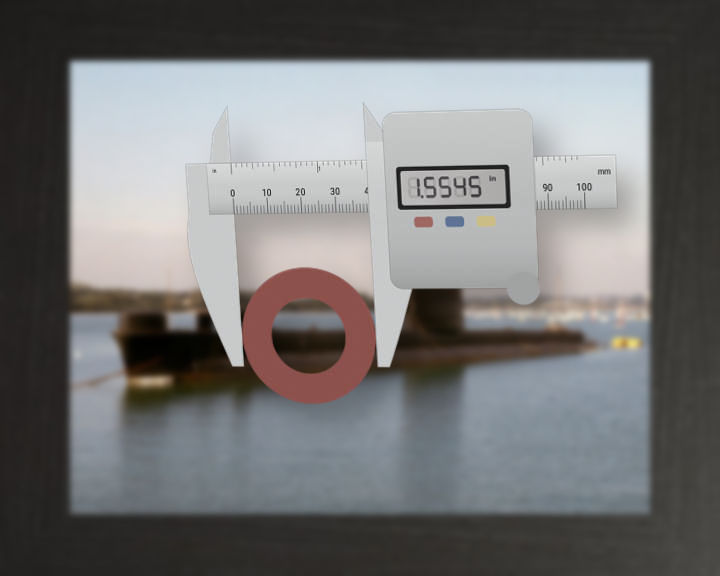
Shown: 1.5545 in
